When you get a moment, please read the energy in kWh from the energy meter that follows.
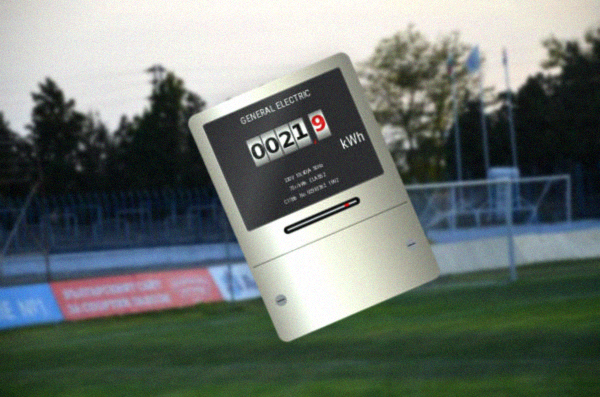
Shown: 21.9 kWh
